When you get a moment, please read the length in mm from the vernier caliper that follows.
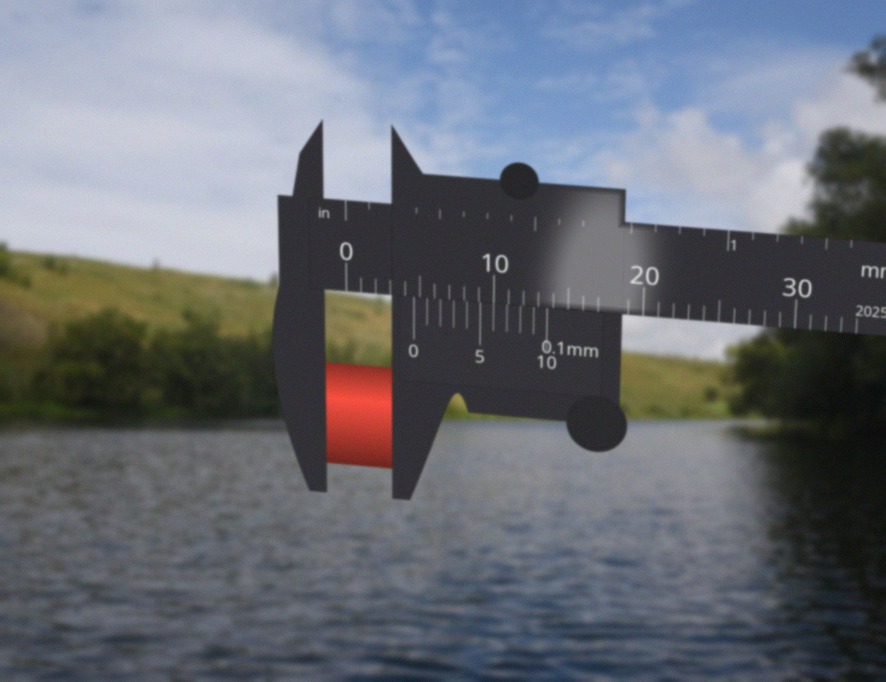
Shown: 4.6 mm
